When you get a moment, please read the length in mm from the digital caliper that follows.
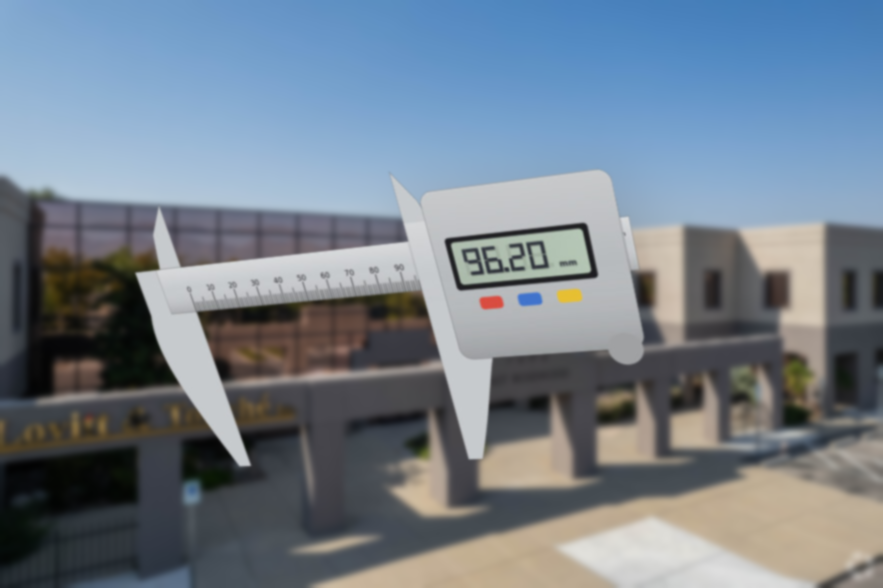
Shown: 96.20 mm
